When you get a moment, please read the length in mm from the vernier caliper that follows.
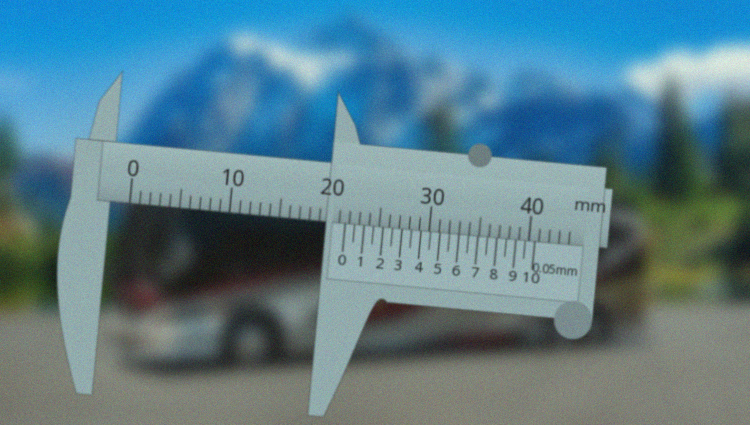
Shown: 21.6 mm
